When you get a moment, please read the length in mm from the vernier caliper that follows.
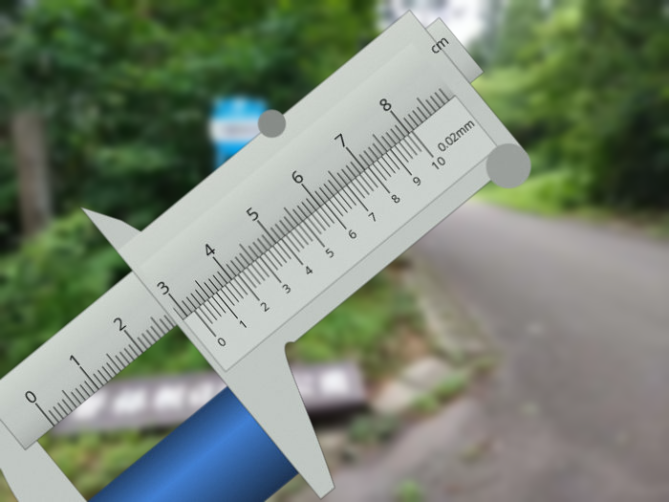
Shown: 31.6 mm
